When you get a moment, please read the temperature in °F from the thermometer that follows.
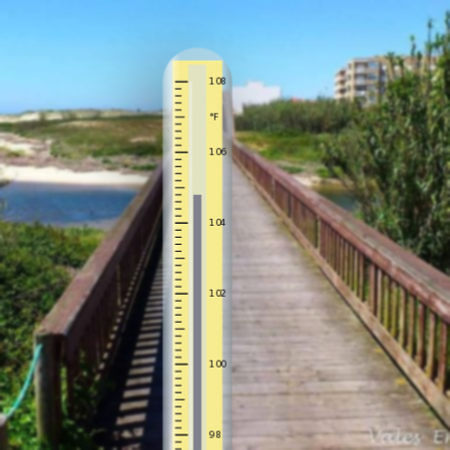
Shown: 104.8 °F
